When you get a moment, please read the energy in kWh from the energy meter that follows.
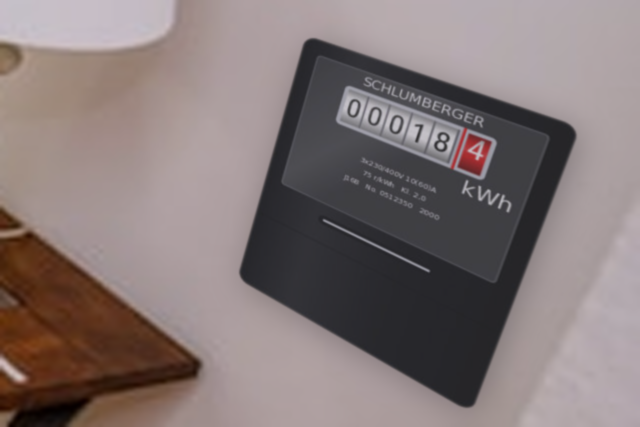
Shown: 18.4 kWh
